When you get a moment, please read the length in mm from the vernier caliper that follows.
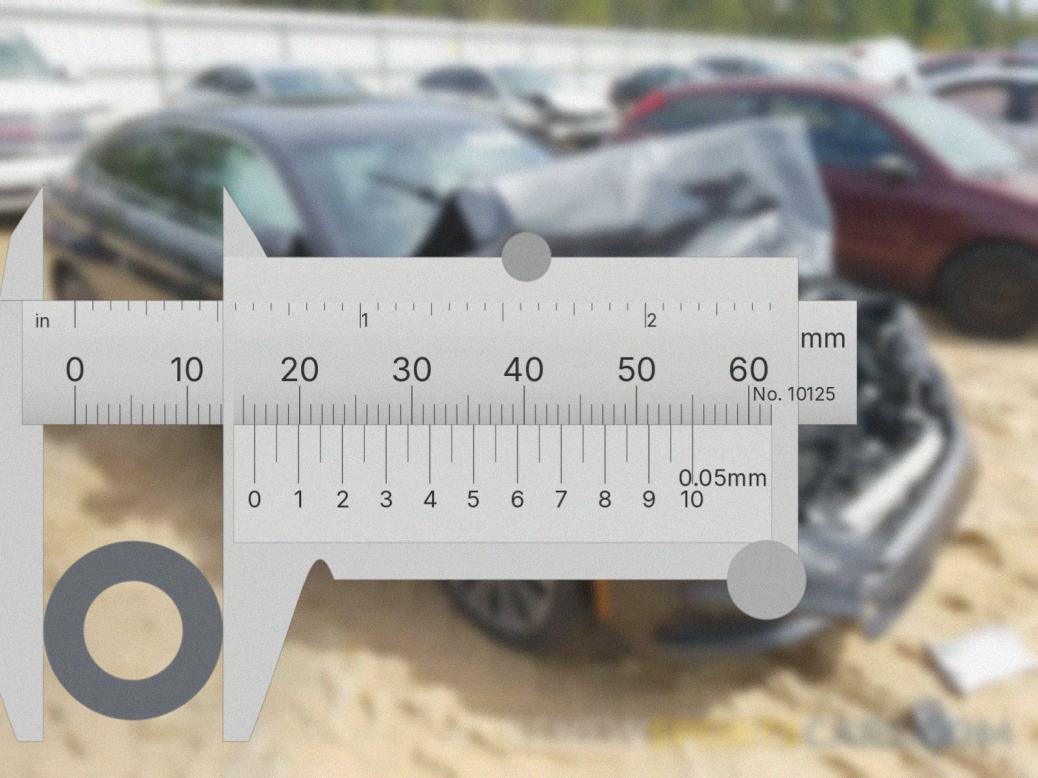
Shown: 16.0 mm
